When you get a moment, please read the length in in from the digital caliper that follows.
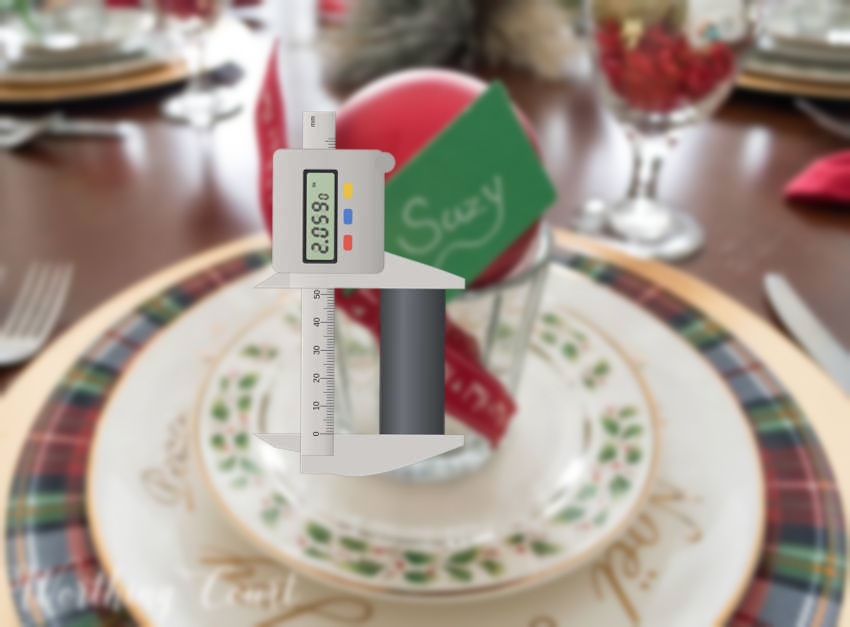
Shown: 2.0590 in
